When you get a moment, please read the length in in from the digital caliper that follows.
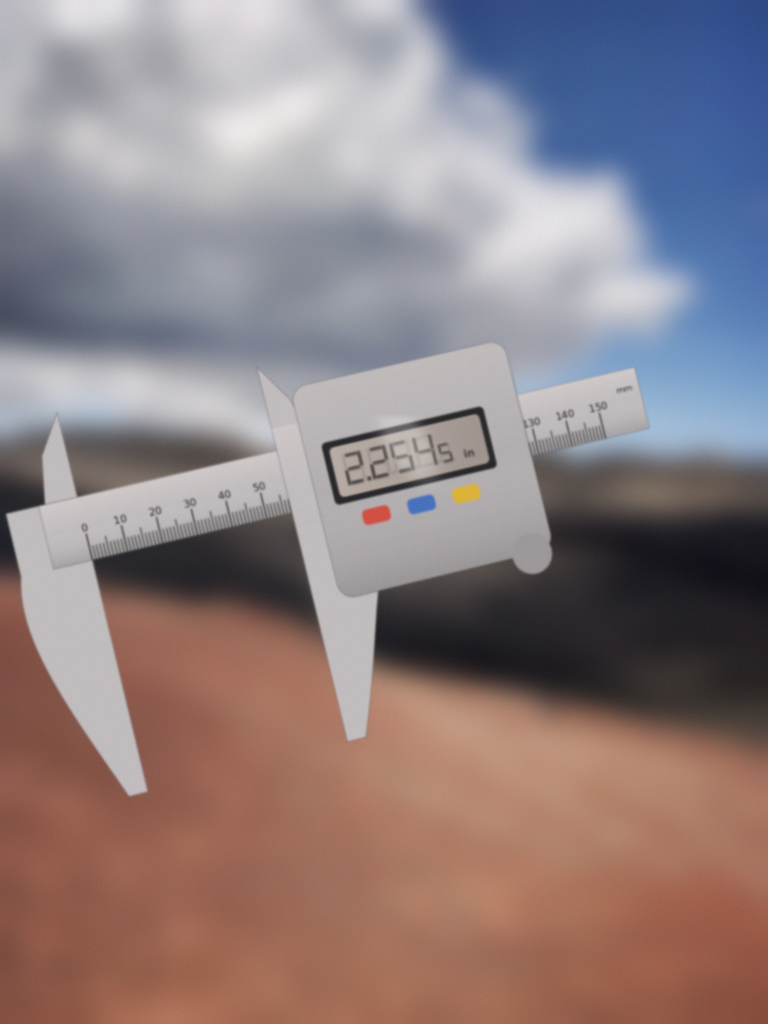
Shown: 2.2545 in
